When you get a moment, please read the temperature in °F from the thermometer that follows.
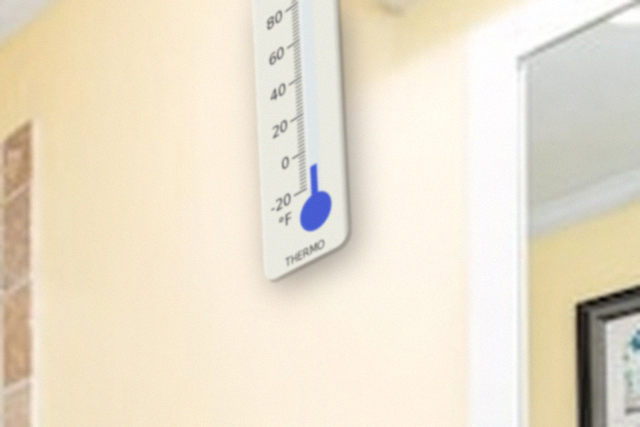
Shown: -10 °F
